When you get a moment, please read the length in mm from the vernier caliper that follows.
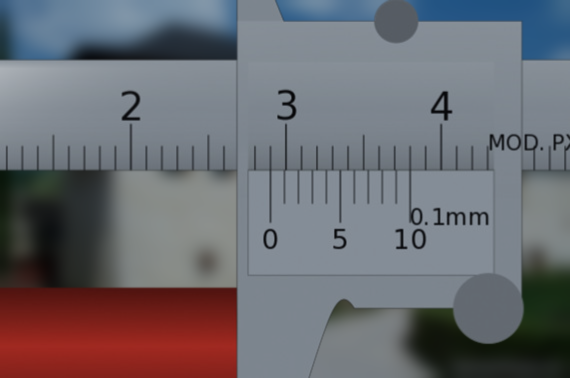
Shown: 29.0 mm
